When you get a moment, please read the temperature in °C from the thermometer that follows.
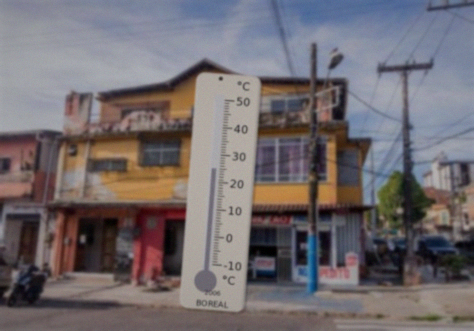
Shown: 25 °C
